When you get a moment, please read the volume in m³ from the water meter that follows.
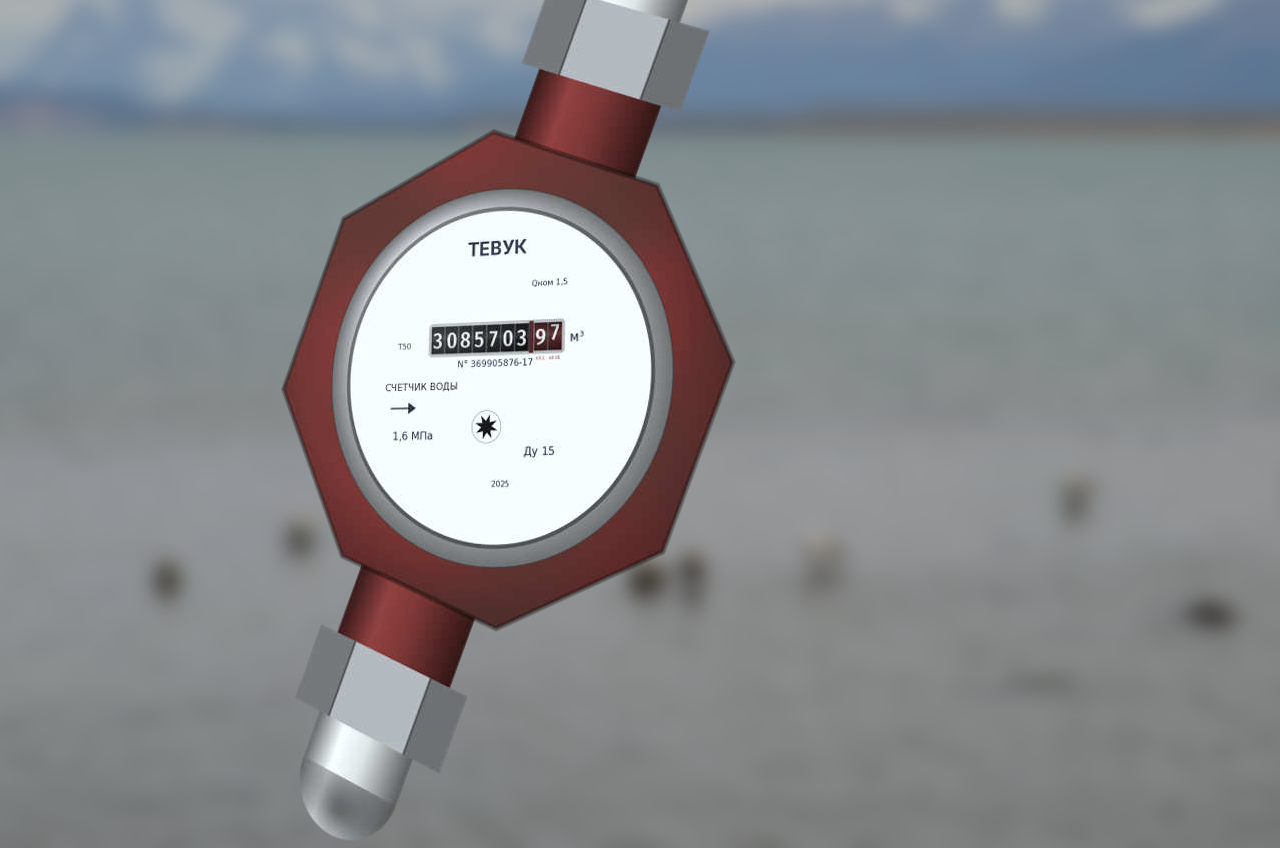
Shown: 3085703.97 m³
